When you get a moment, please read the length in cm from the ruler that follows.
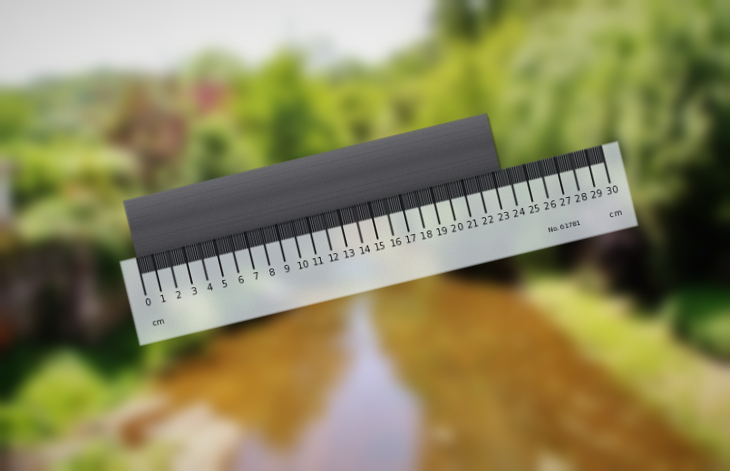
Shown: 23.5 cm
